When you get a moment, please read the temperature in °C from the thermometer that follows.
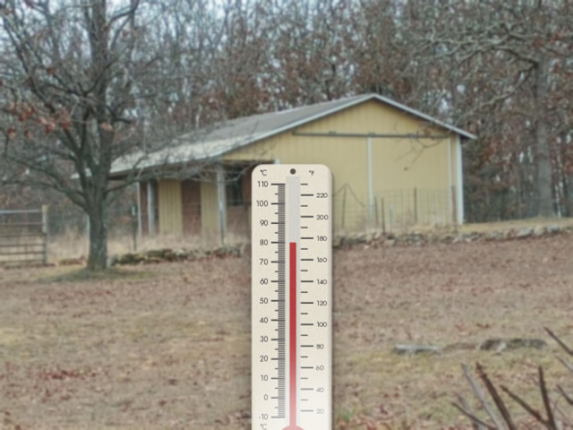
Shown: 80 °C
